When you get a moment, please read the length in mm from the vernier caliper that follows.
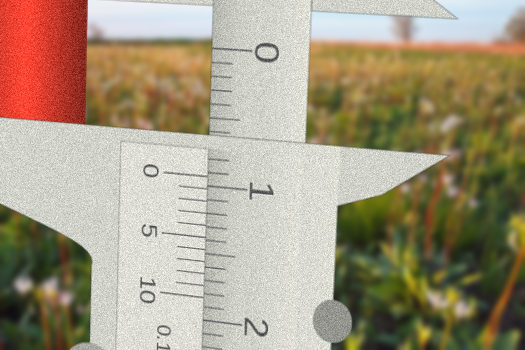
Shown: 9.3 mm
